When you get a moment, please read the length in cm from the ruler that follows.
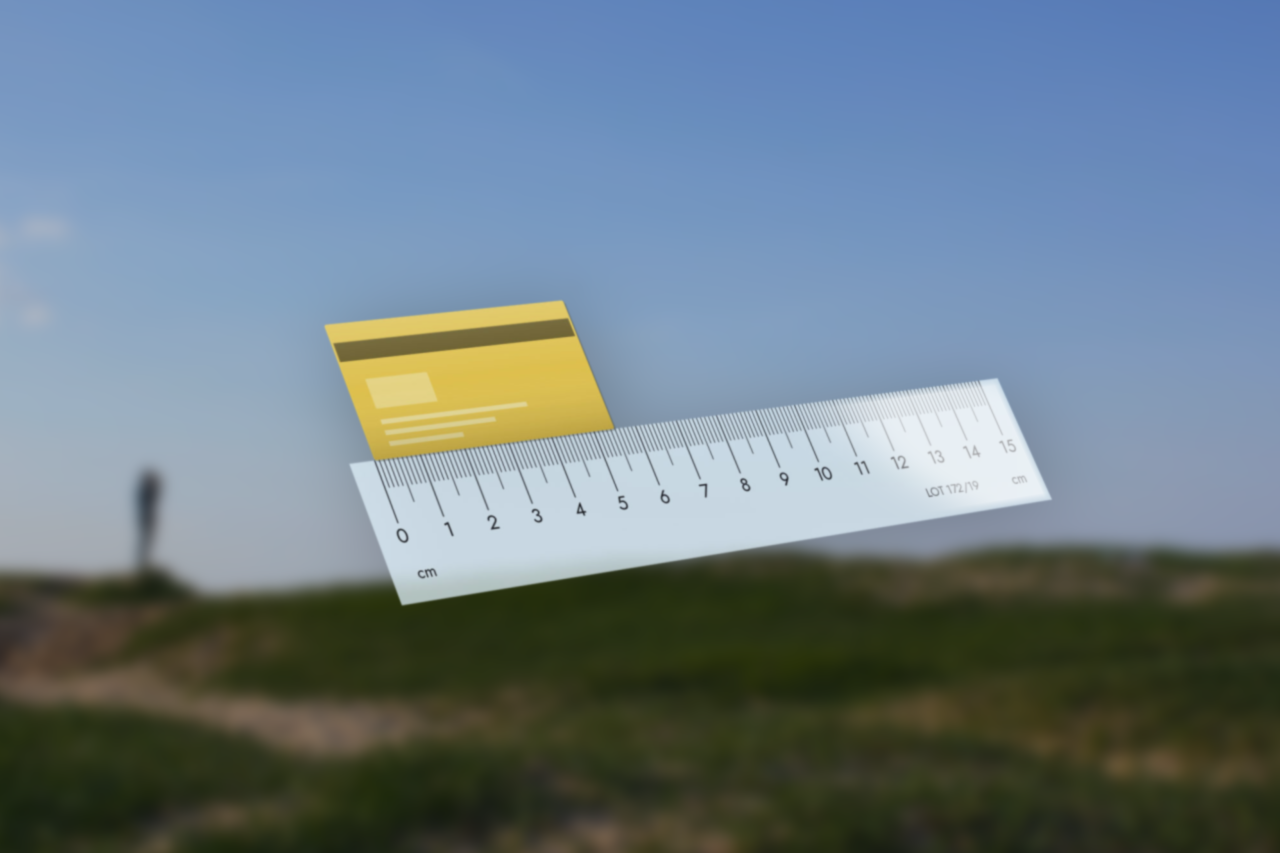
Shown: 5.5 cm
